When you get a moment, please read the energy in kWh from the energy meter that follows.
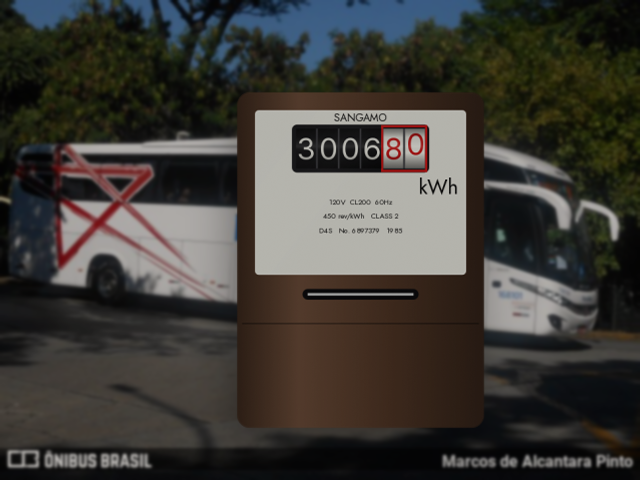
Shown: 3006.80 kWh
